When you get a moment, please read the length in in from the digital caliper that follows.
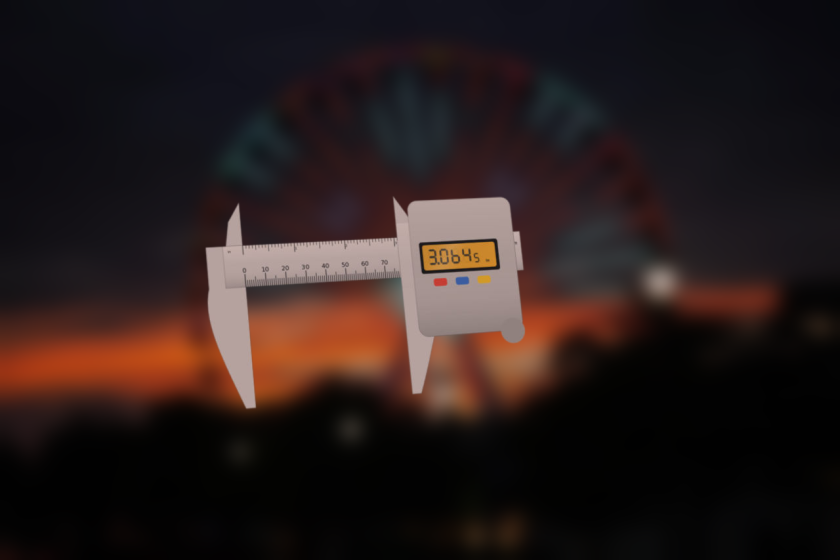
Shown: 3.0645 in
